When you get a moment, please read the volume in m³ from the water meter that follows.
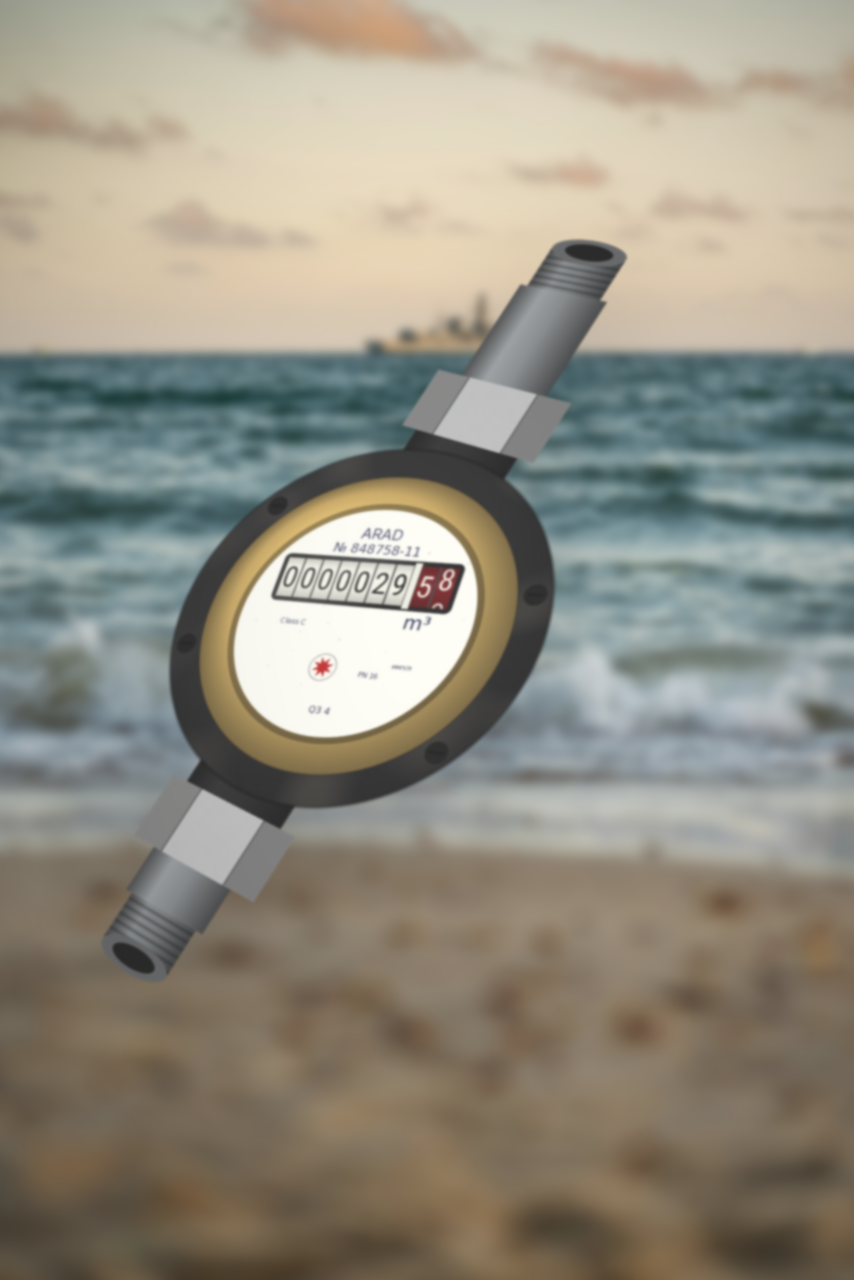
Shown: 29.58 m³
